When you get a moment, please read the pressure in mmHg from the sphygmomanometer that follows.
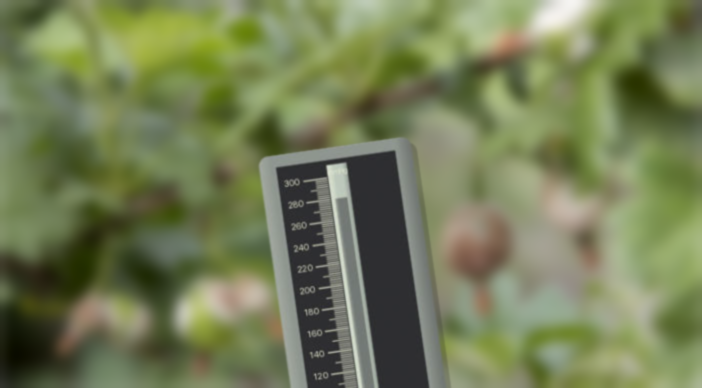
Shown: 280 mmHg
